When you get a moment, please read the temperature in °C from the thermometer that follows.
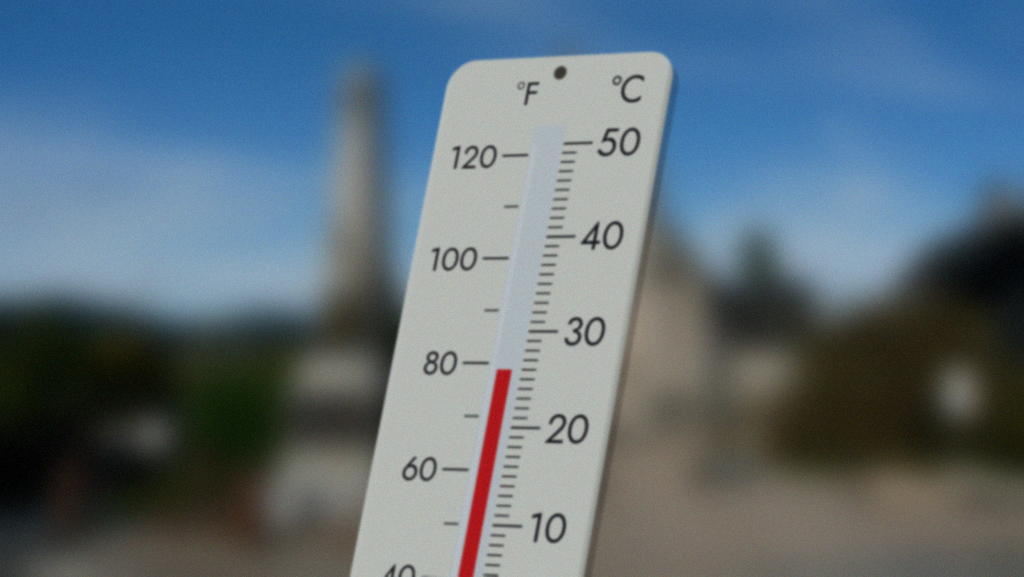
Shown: 26 °C
